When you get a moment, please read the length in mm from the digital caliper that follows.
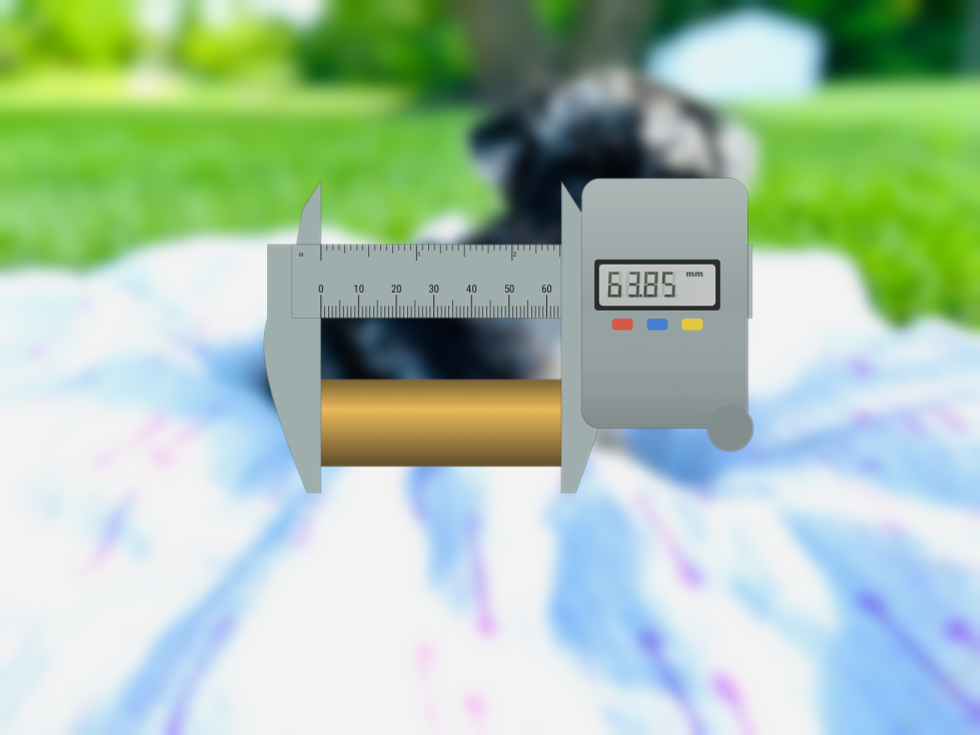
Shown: 63.85 mm
